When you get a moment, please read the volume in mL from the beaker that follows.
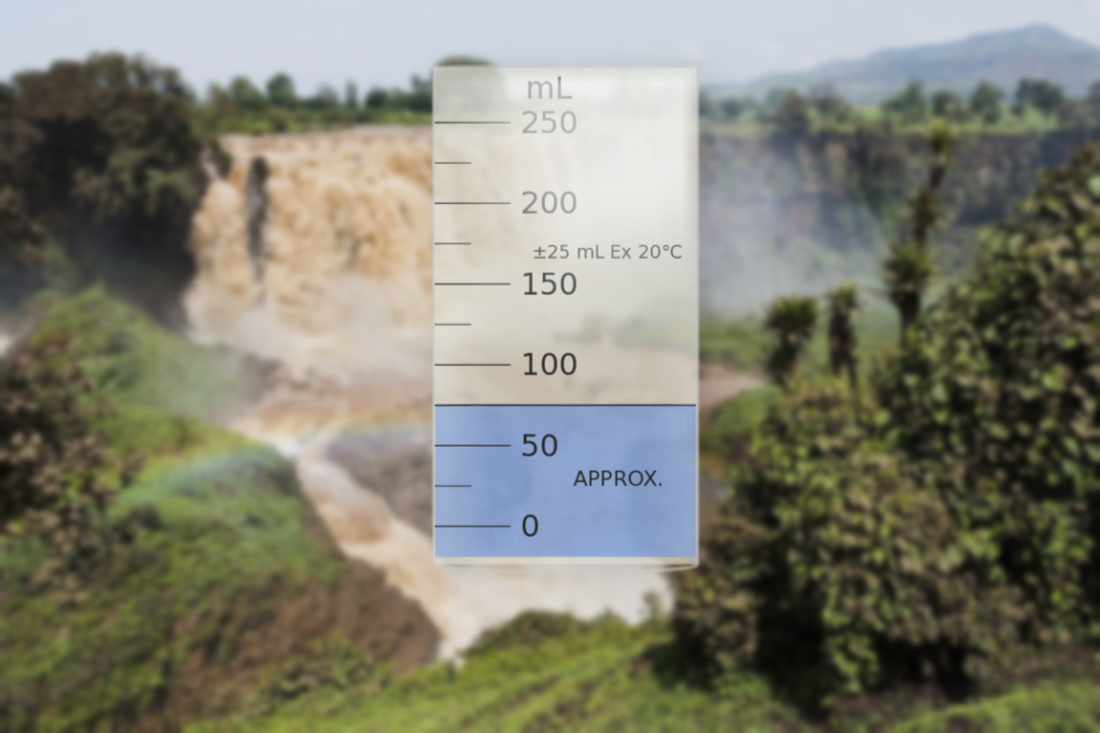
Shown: 75 mL
